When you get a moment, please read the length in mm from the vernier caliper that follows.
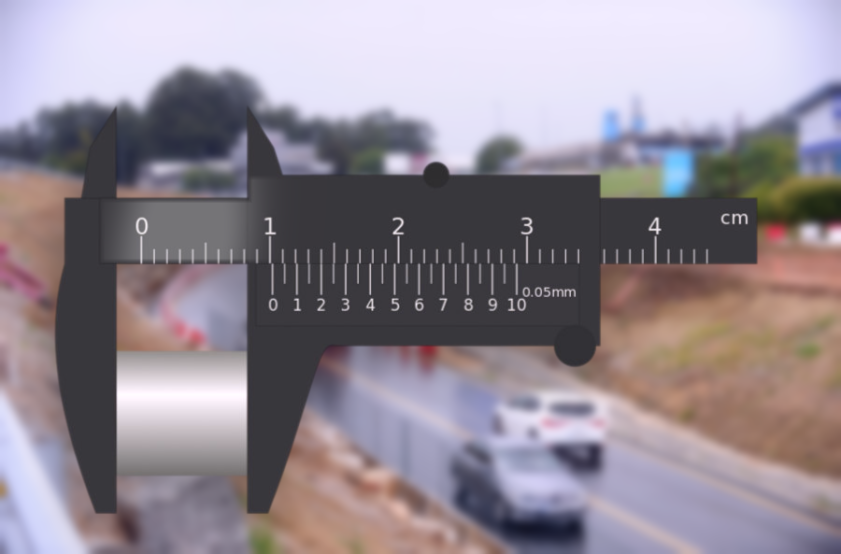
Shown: 10.2 mm
